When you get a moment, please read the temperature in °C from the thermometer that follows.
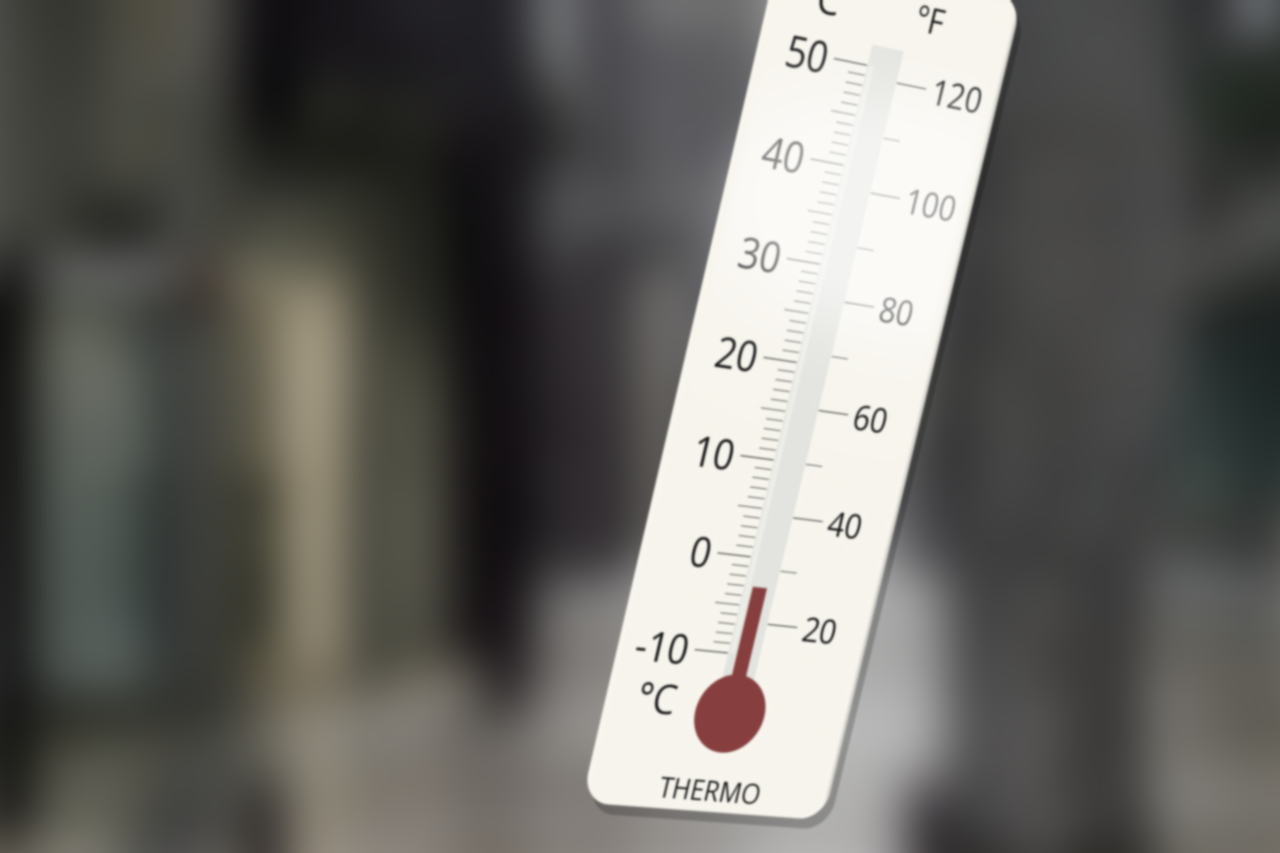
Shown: -3 °C
